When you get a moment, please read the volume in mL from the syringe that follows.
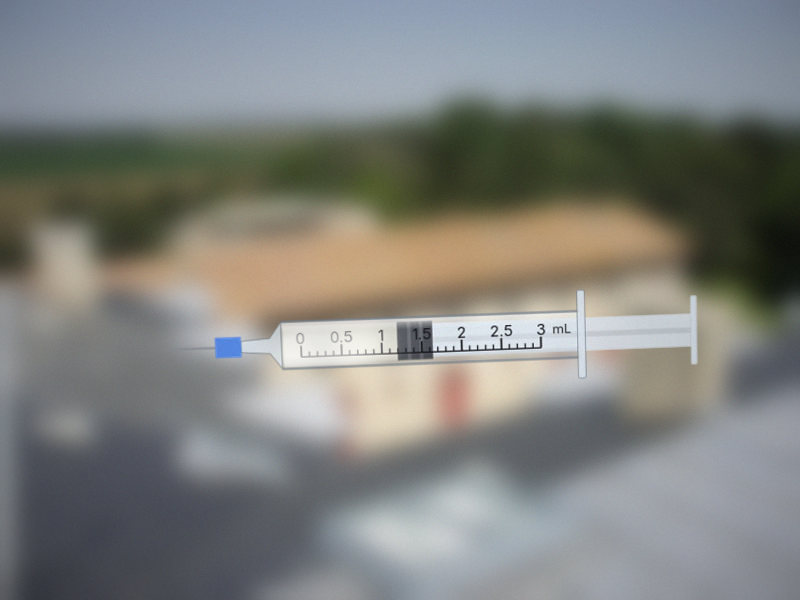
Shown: 1.2 mL
